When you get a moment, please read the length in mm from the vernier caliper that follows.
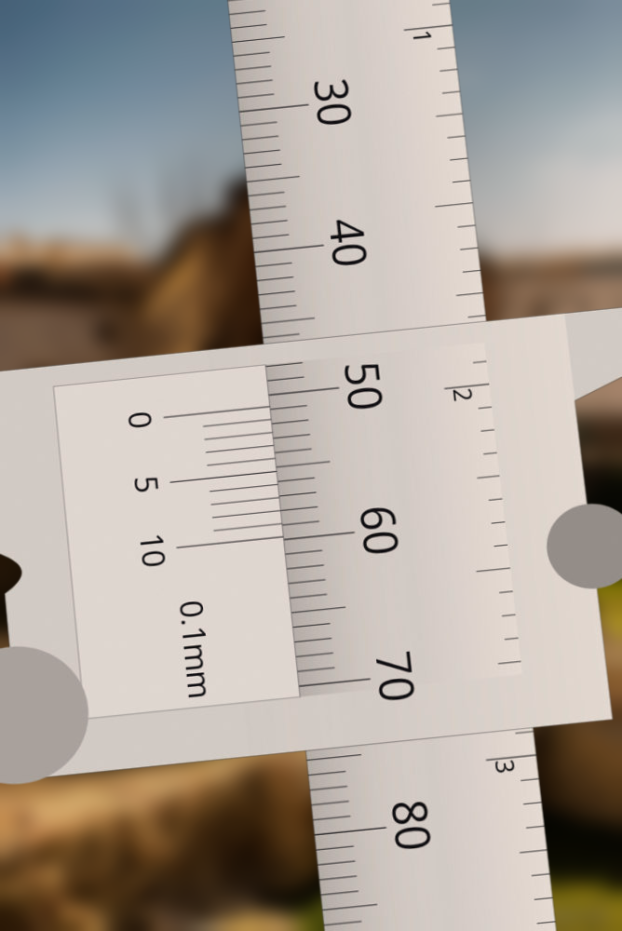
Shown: 50.8 mm
